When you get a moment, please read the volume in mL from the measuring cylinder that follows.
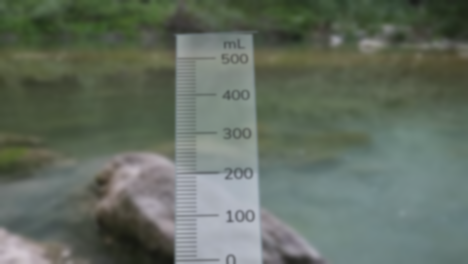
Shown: 200 mL
